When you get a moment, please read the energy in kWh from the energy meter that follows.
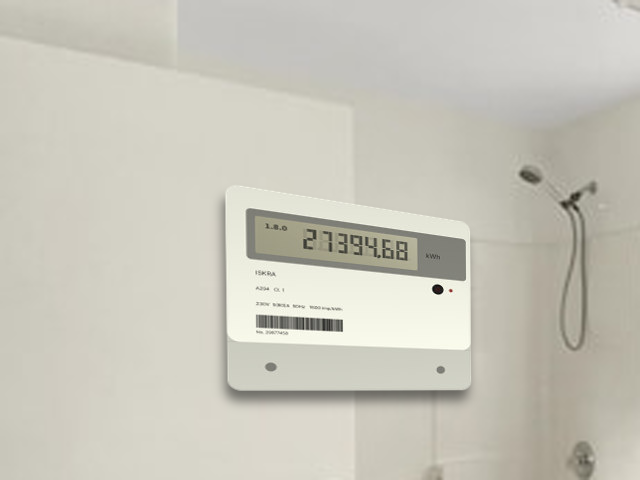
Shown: 27394.68 kWh
